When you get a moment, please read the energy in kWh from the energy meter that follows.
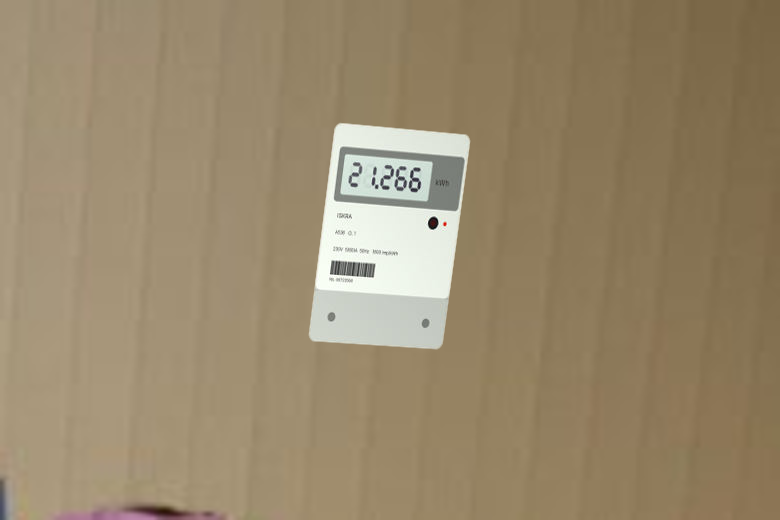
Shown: 21.266 kWh
